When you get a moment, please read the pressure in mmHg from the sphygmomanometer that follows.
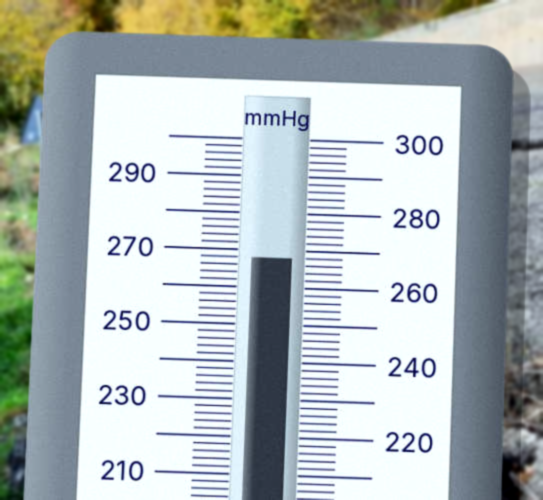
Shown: 268 mmHg
